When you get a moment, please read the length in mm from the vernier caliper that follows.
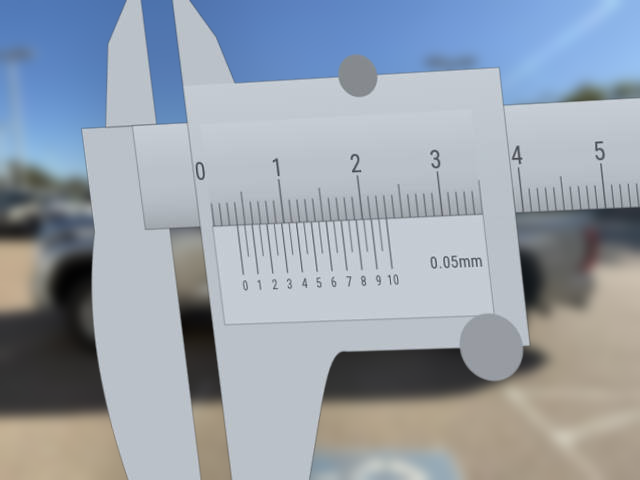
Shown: 4.0 mm
